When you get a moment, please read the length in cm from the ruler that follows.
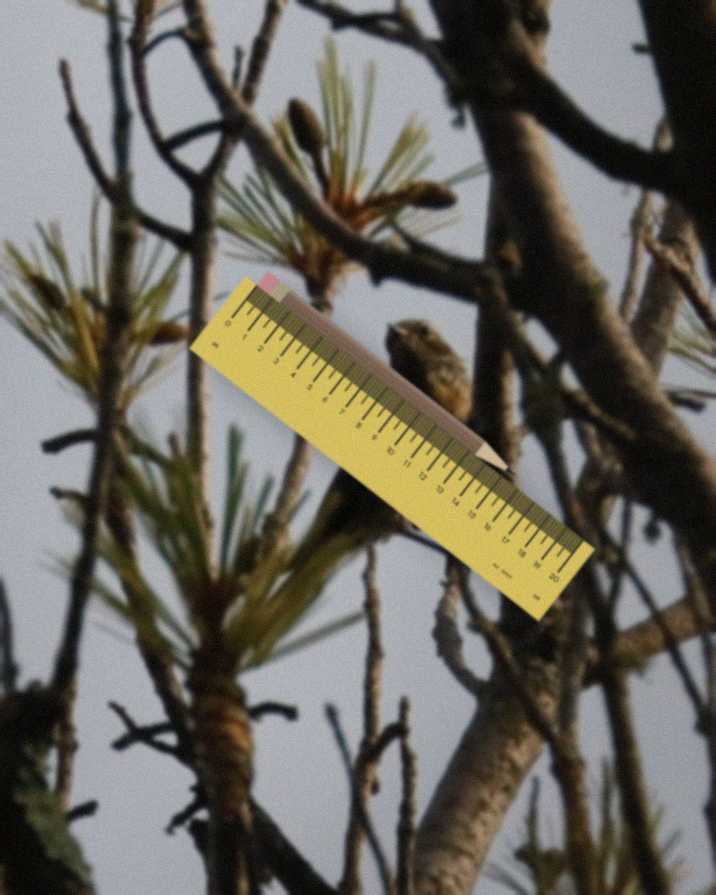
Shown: 15.5 cm
